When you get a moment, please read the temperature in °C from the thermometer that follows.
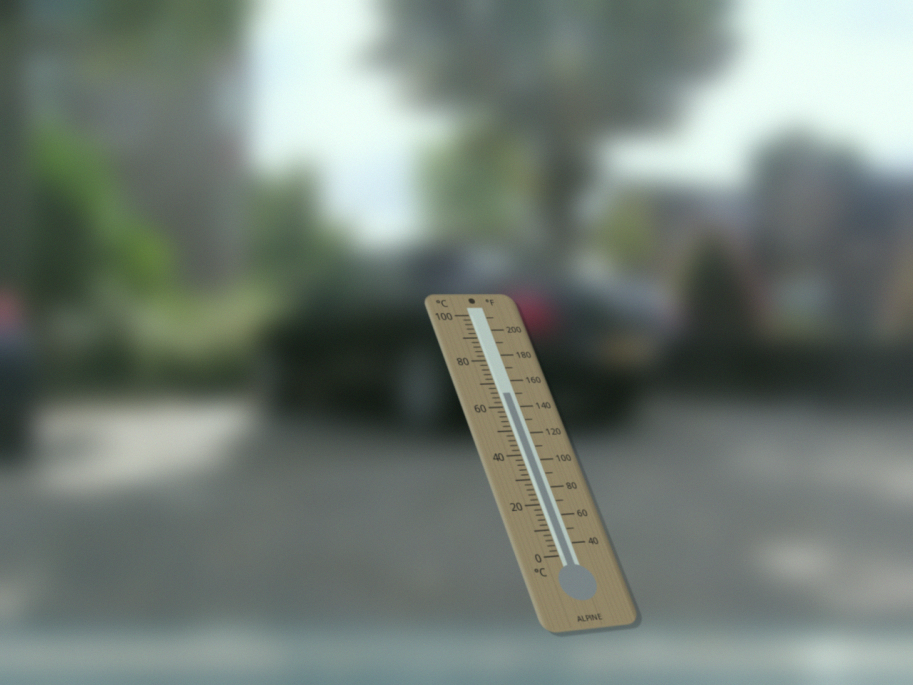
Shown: 66 °C
